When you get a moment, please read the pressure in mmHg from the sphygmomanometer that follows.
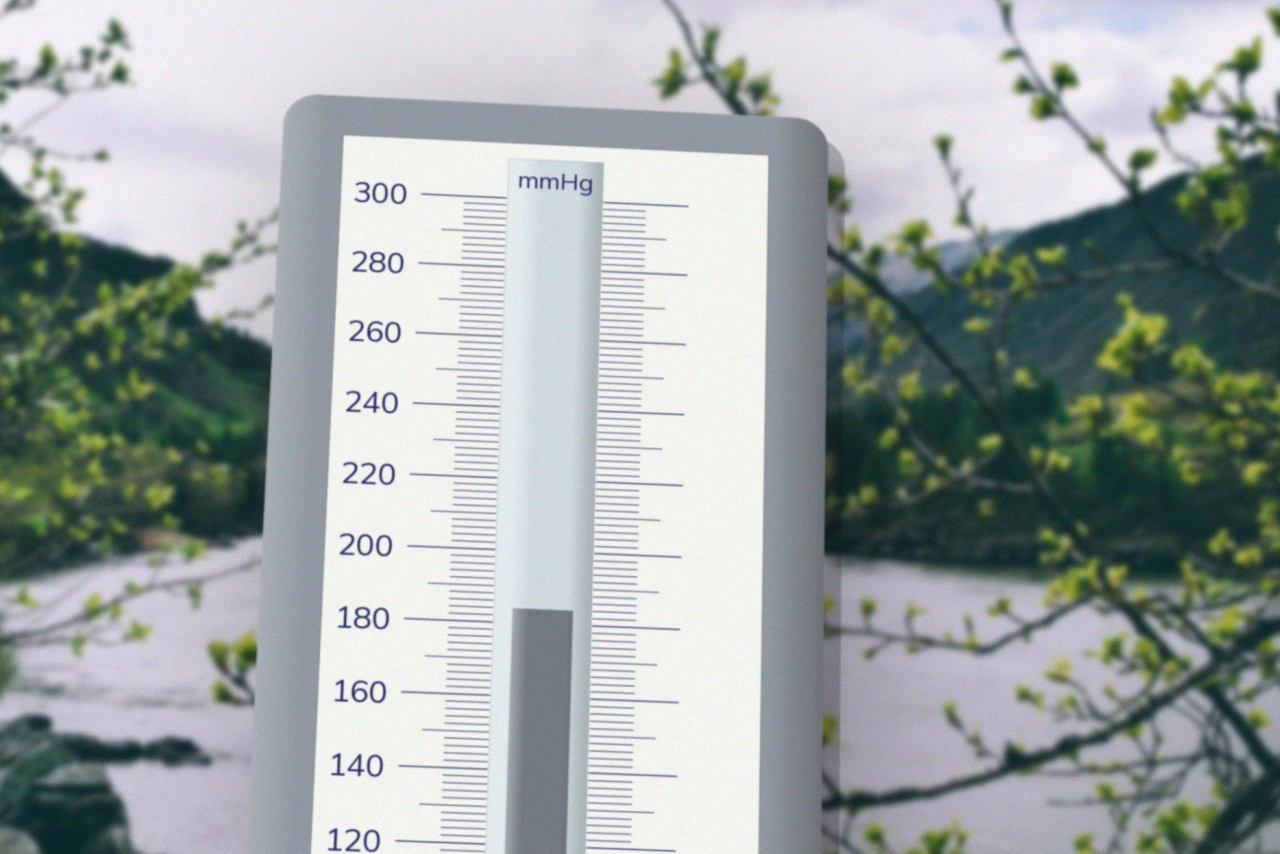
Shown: 184 mmHg
